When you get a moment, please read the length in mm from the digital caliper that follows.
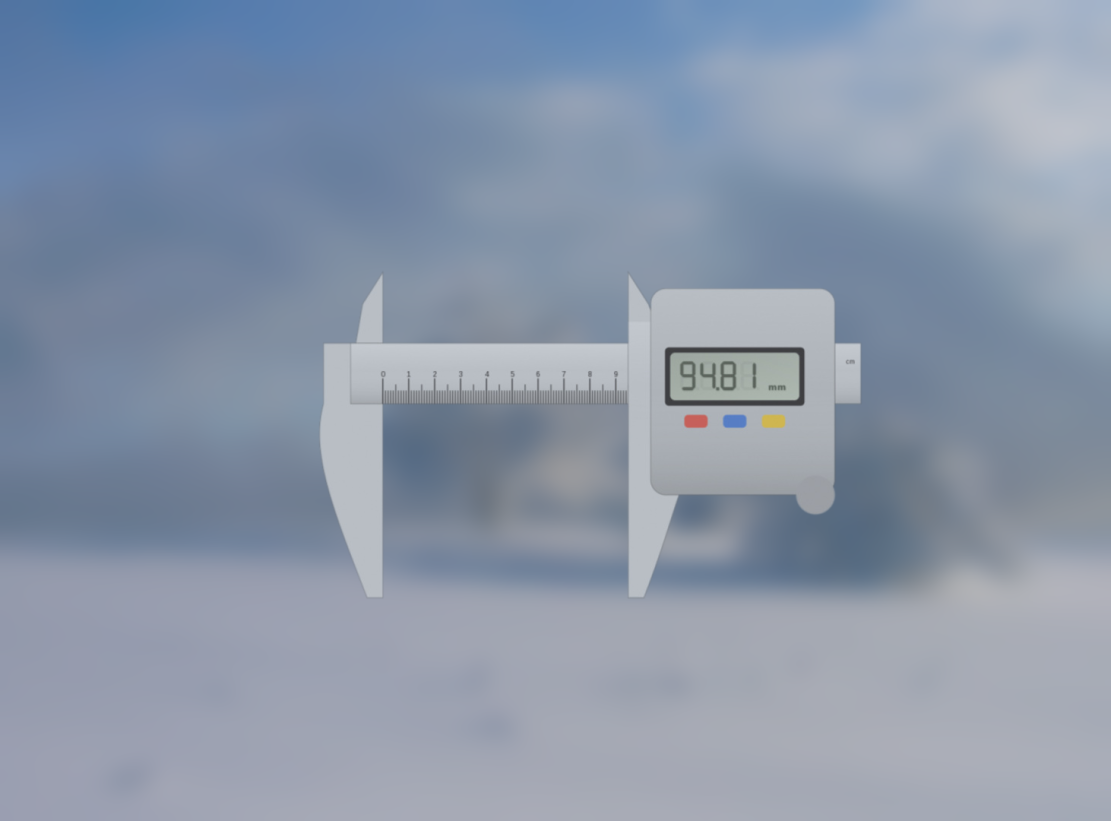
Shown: 94.81 mm
